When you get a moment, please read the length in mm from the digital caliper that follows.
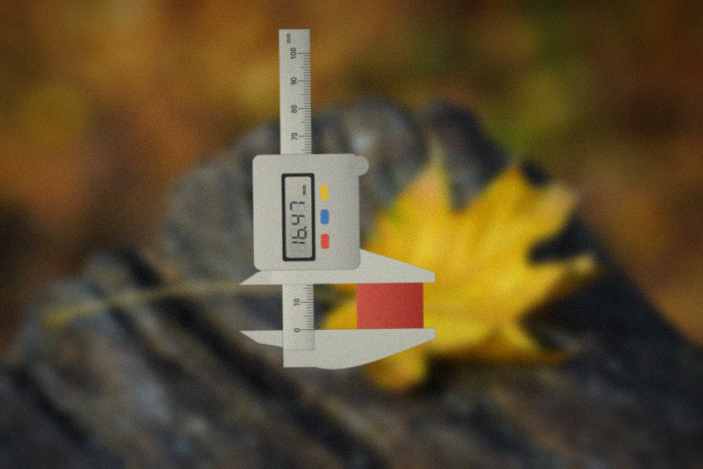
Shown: 16.47 mm
